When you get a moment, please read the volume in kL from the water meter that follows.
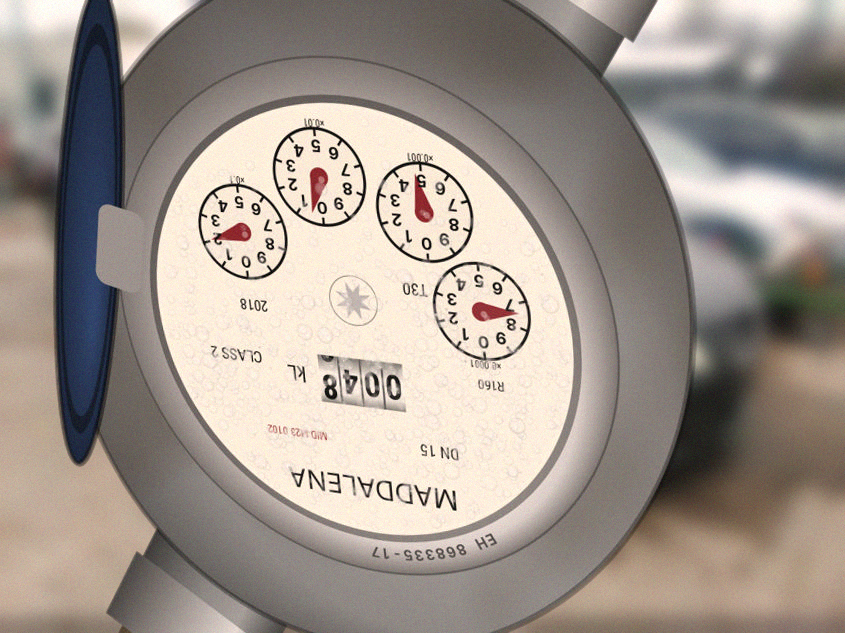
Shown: 48.2047 kL
